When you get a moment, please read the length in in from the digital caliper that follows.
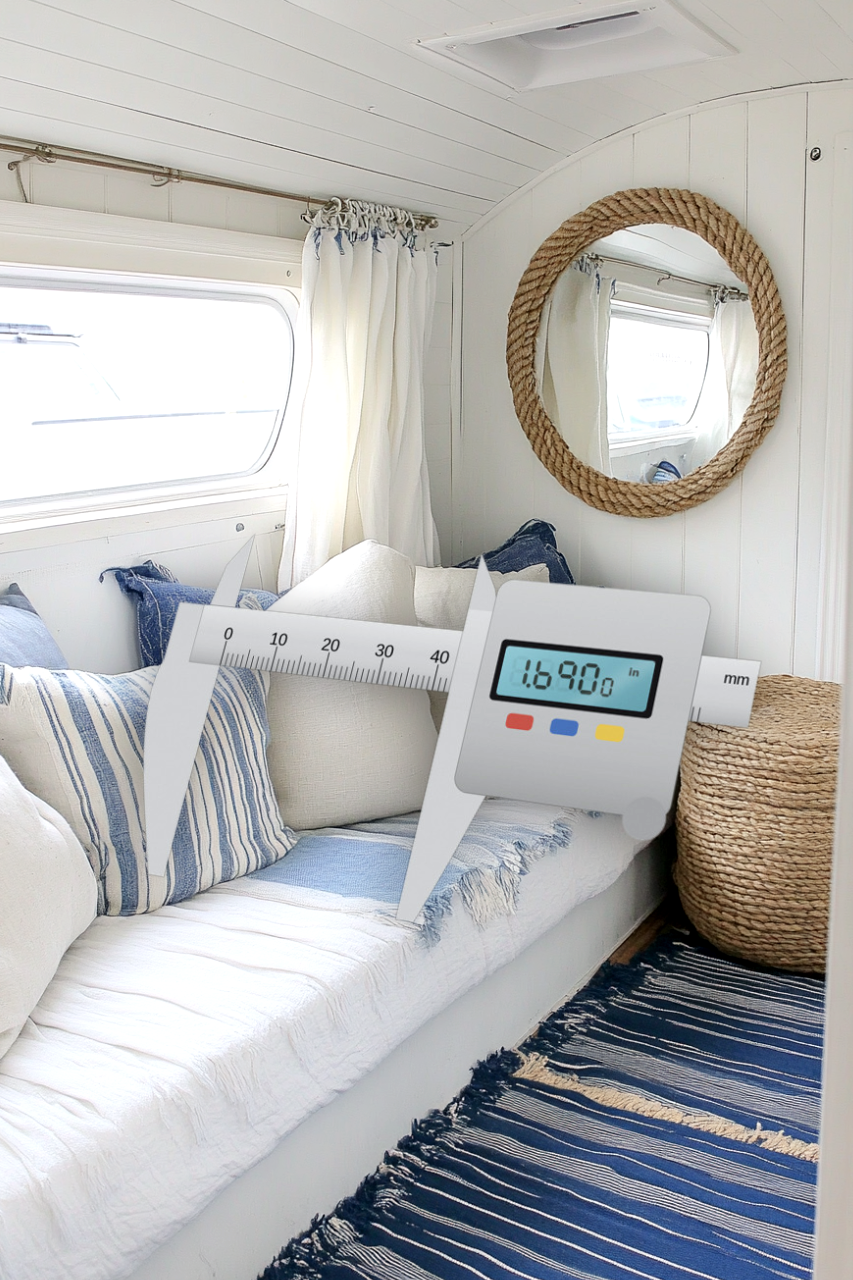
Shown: 1.6900 in
